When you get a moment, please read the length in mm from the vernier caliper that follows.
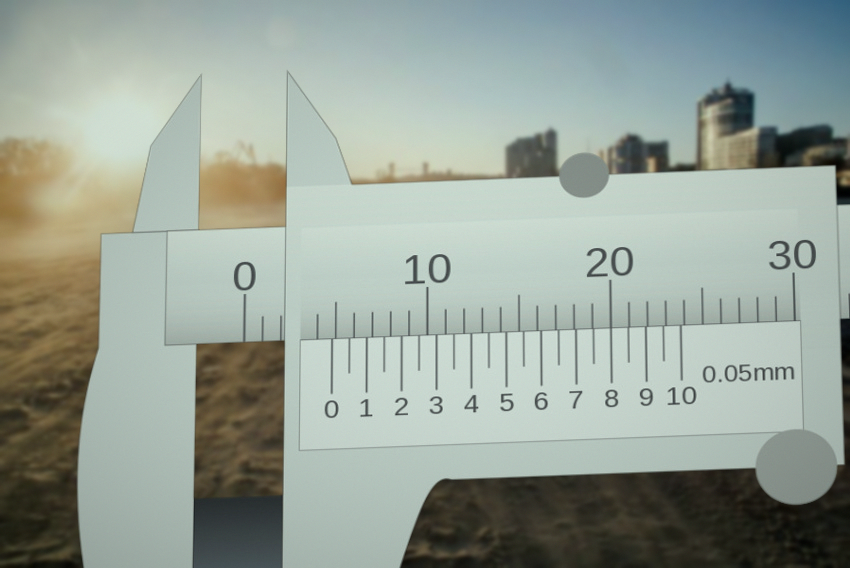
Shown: 4.8 mm
